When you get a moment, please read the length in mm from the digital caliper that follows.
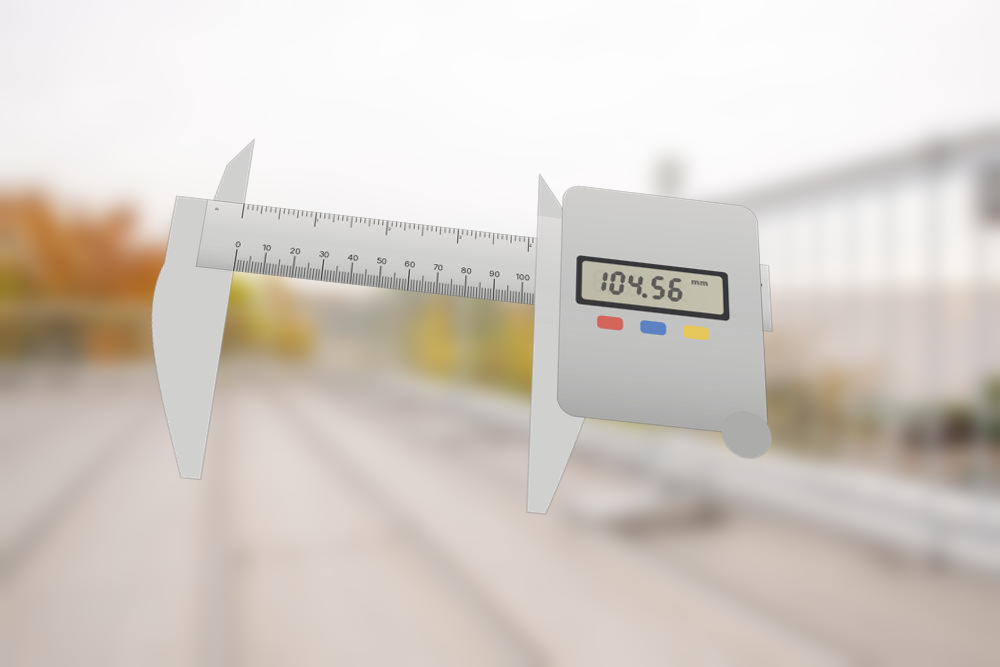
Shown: 104.56 mm
